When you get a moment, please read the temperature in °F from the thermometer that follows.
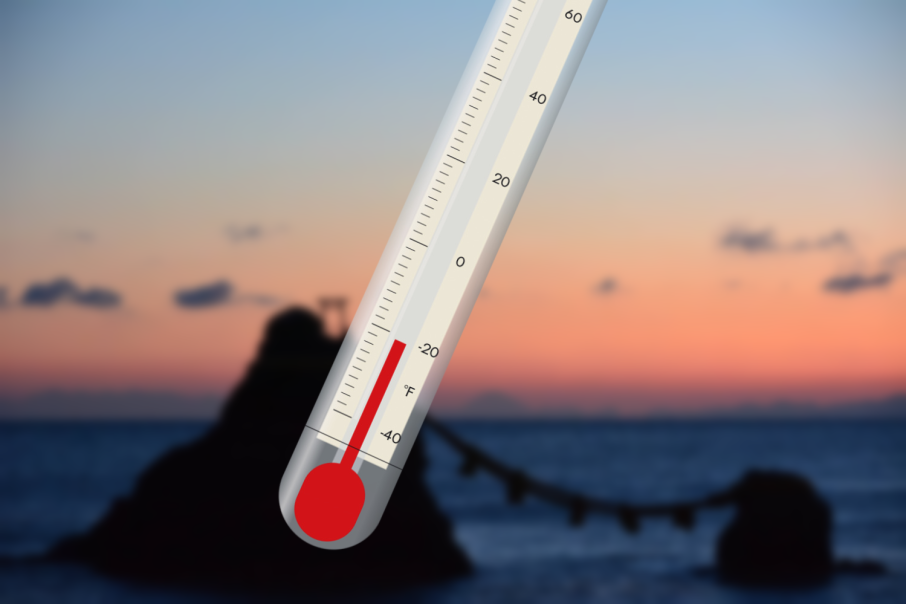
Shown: -21 °F
